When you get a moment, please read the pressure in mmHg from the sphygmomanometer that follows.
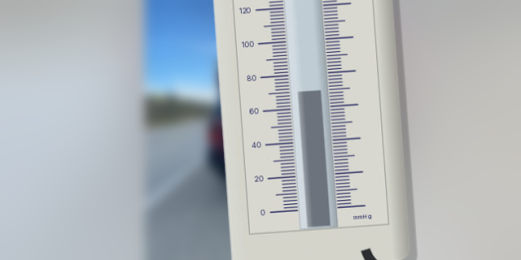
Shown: 70 mmHg
